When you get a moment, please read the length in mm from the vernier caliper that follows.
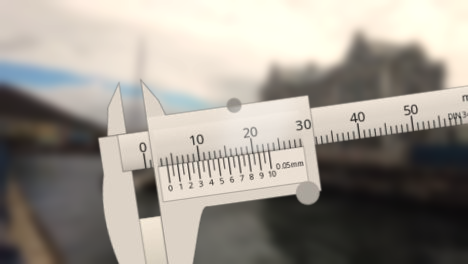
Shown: 4.0 mm
